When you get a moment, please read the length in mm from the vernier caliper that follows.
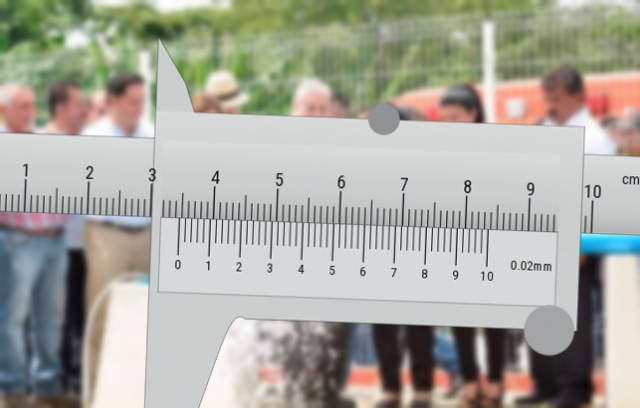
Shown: 34.6 mm
